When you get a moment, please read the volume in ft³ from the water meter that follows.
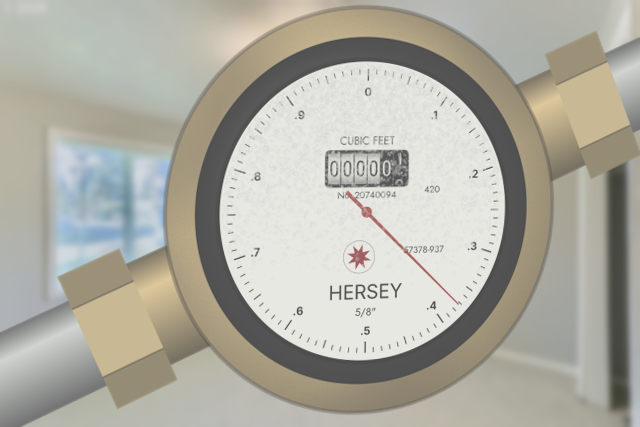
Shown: 1.37 ft³
